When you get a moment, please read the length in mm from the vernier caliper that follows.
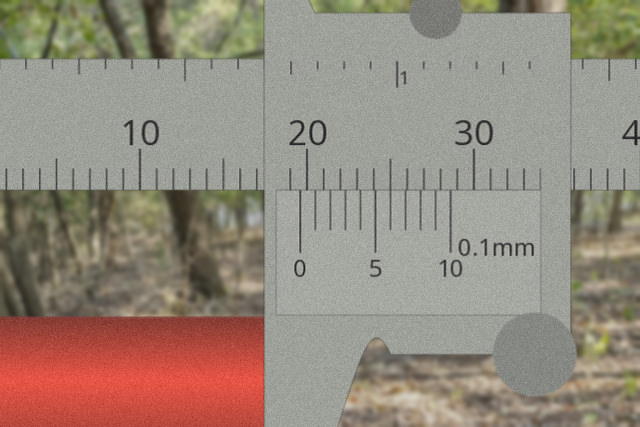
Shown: 19.6 mm
